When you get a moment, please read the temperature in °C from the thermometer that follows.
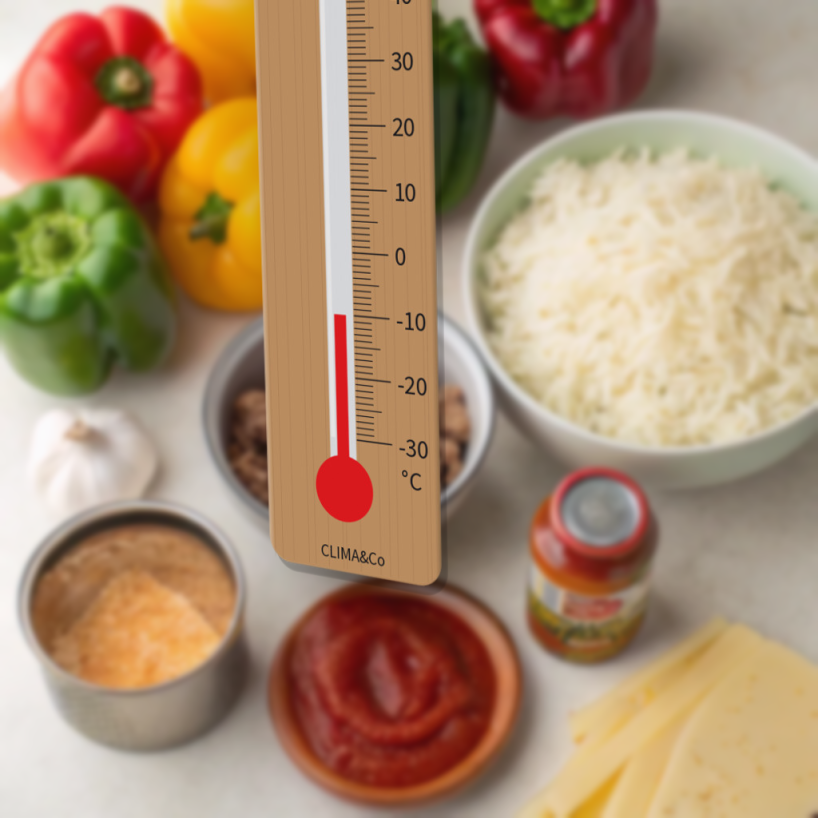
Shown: -10 °C
